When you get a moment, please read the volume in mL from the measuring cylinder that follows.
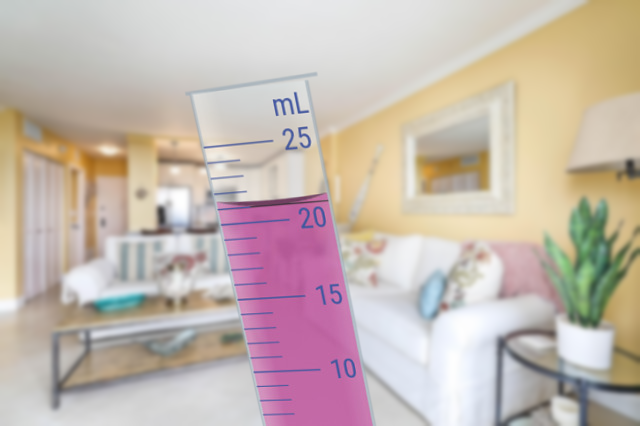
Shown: 21 mL
